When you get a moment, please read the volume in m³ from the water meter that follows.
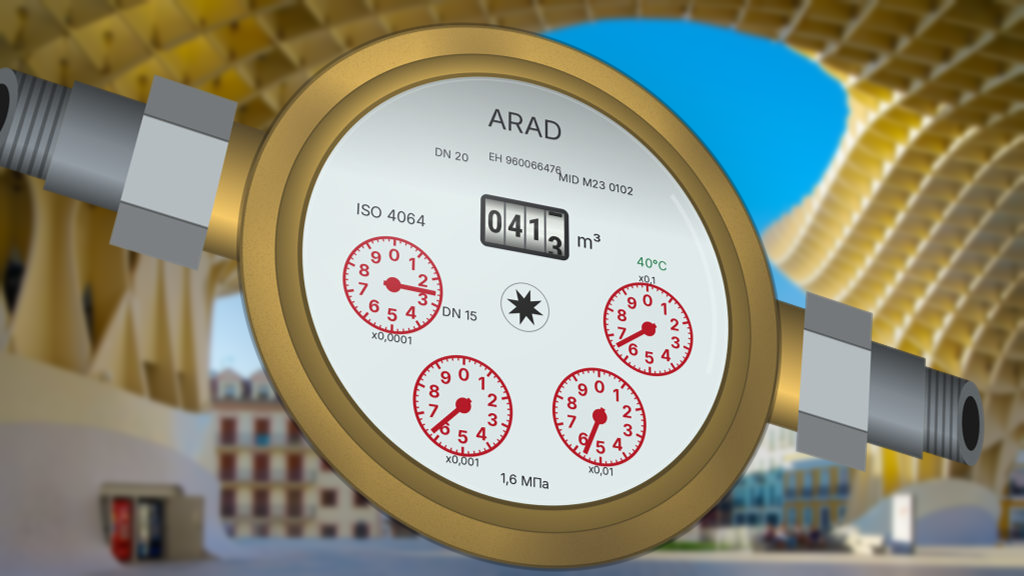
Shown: 412.6562 m³
